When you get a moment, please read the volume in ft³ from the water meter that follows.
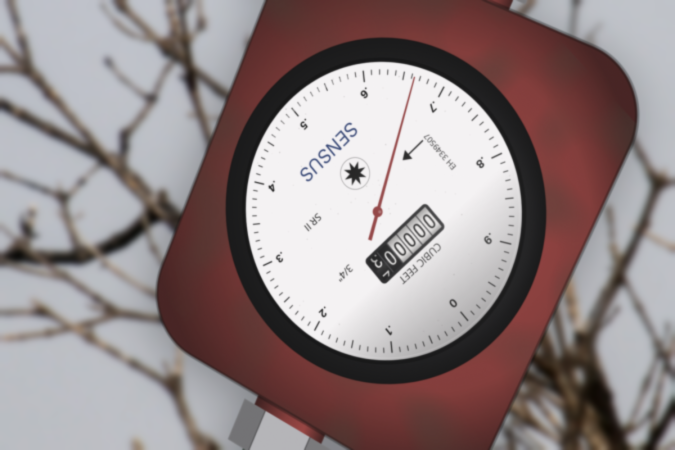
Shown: 2.66 ft³
